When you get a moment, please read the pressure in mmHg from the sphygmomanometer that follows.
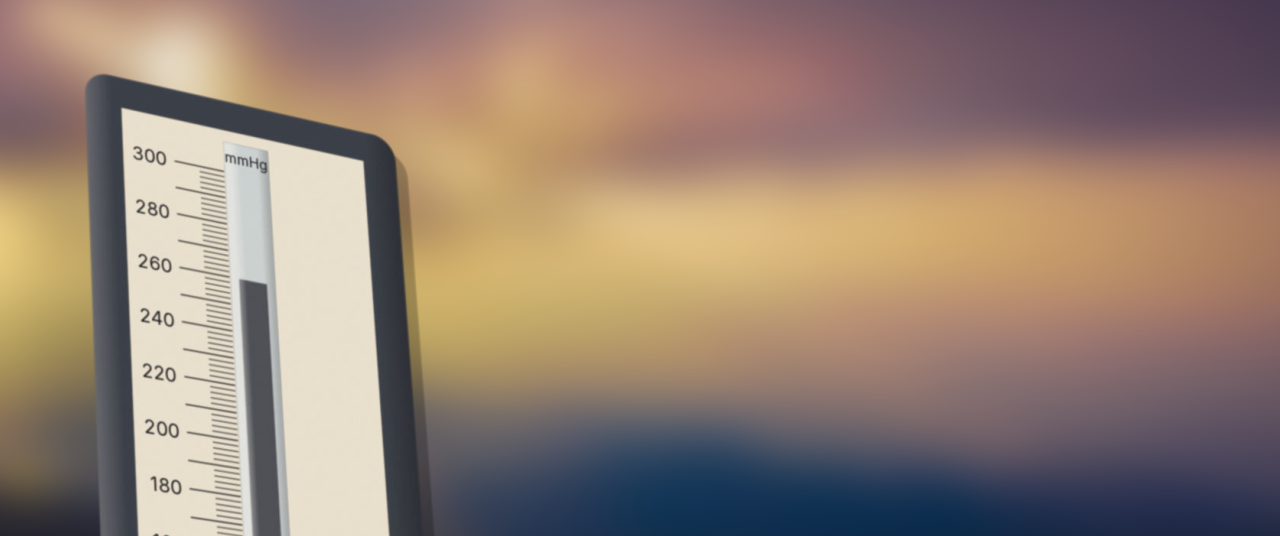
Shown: 260 mmHg
